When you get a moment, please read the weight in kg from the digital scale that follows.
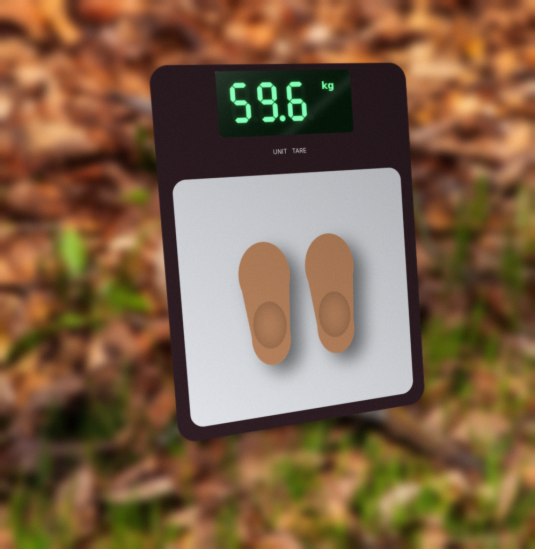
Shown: 59.6 kg
